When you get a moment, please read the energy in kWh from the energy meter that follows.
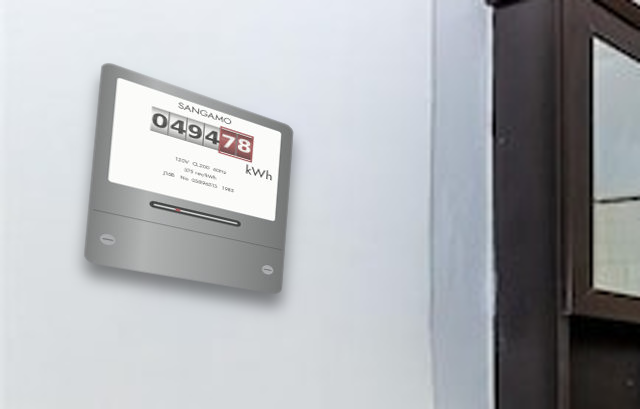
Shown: 494.78 kWh
